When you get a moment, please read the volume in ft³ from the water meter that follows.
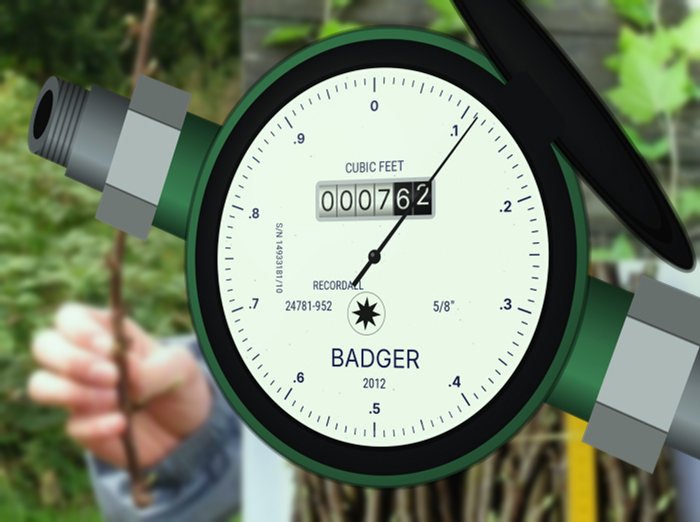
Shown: 762.11 ft³
